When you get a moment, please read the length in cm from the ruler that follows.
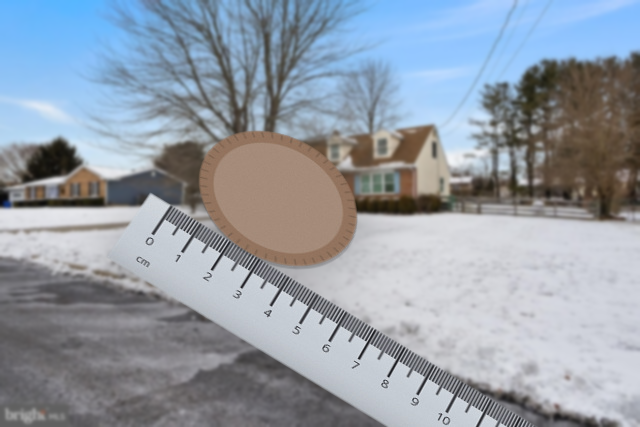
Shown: 5 cm
